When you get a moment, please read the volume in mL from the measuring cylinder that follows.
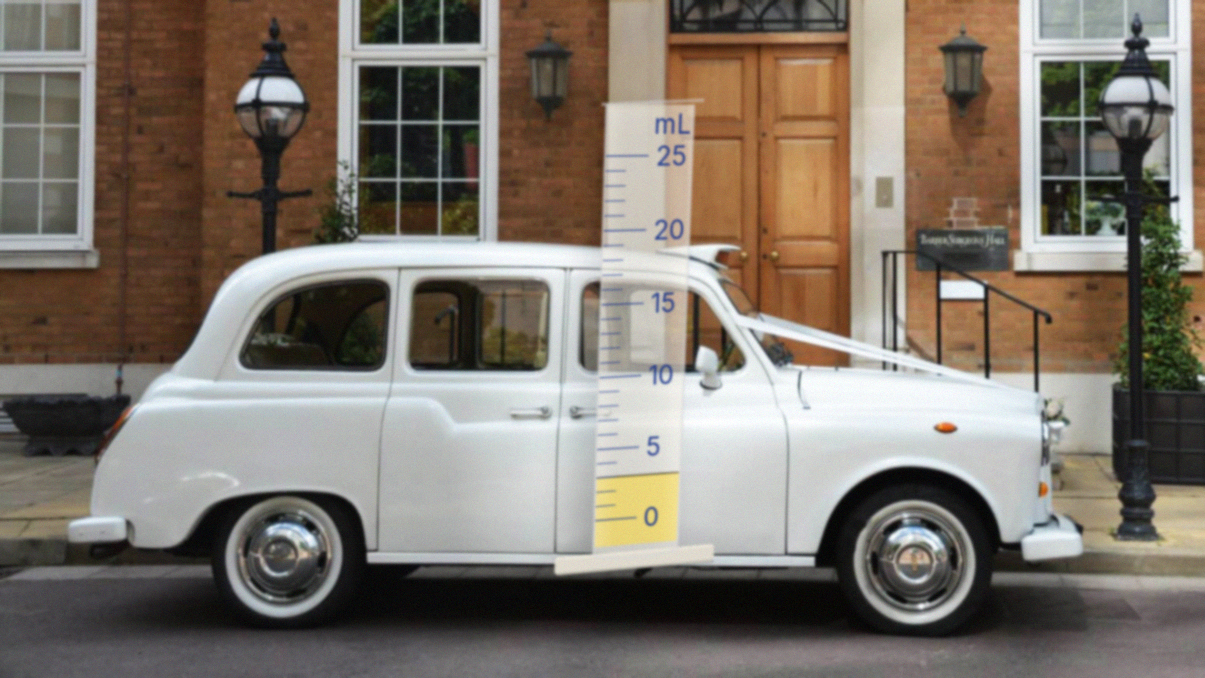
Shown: 3 mL
